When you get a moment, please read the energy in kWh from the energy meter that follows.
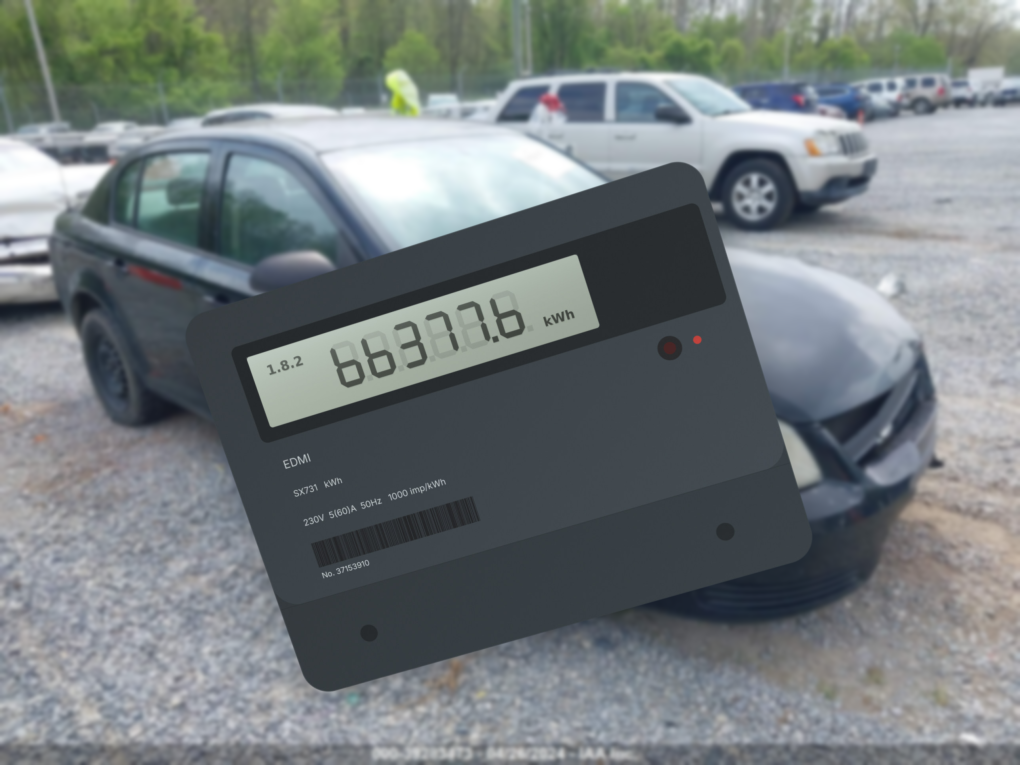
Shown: 66377.6 kWh
